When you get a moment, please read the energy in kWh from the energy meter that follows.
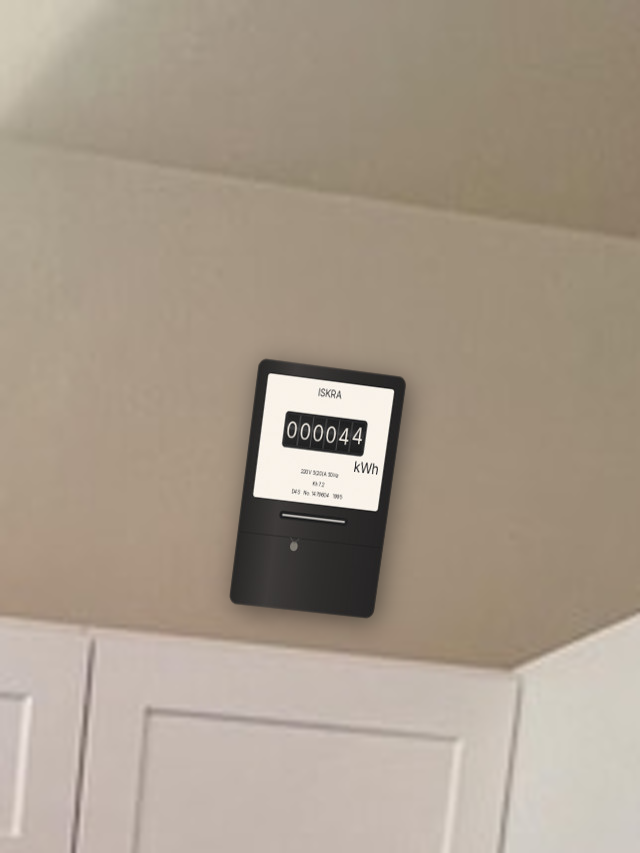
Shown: 44 kWh
